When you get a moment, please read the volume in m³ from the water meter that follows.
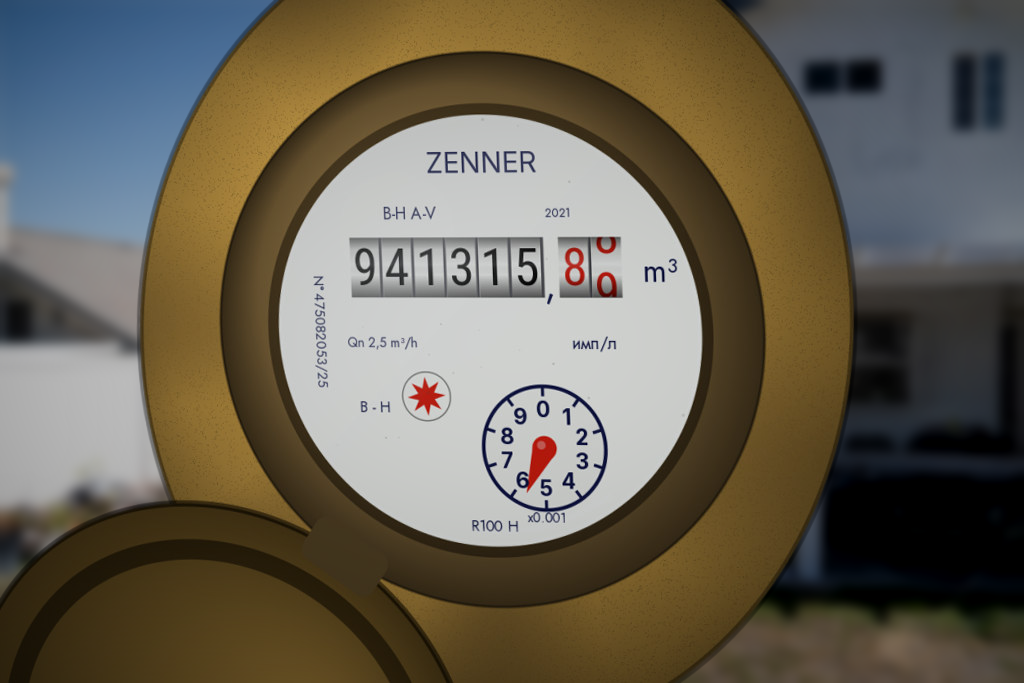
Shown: 941315.885 m³
